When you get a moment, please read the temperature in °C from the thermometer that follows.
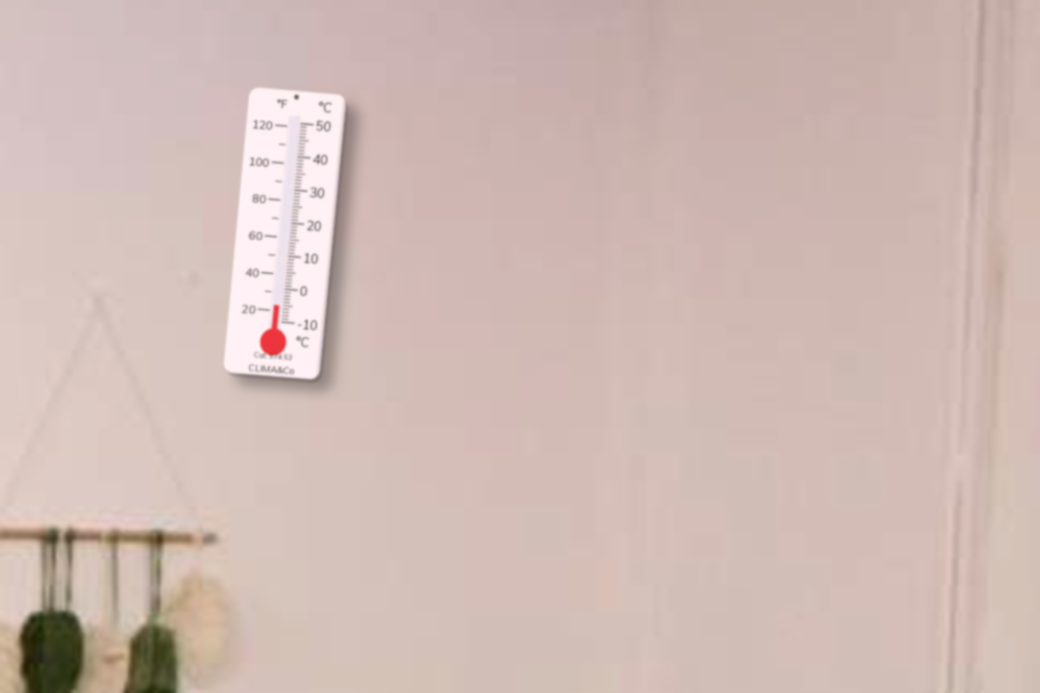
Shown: -5 °C
